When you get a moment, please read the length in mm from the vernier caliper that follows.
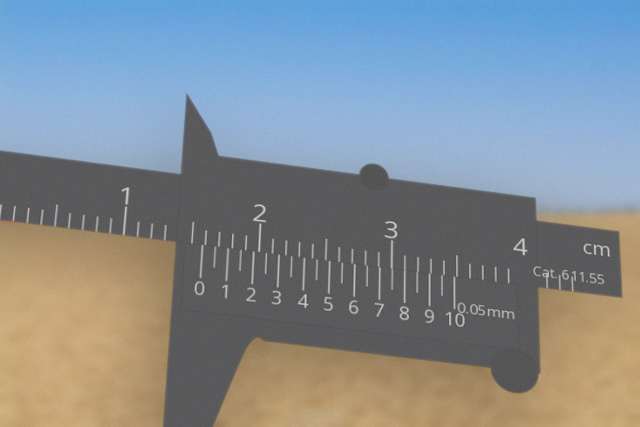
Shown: 15.8 mm
